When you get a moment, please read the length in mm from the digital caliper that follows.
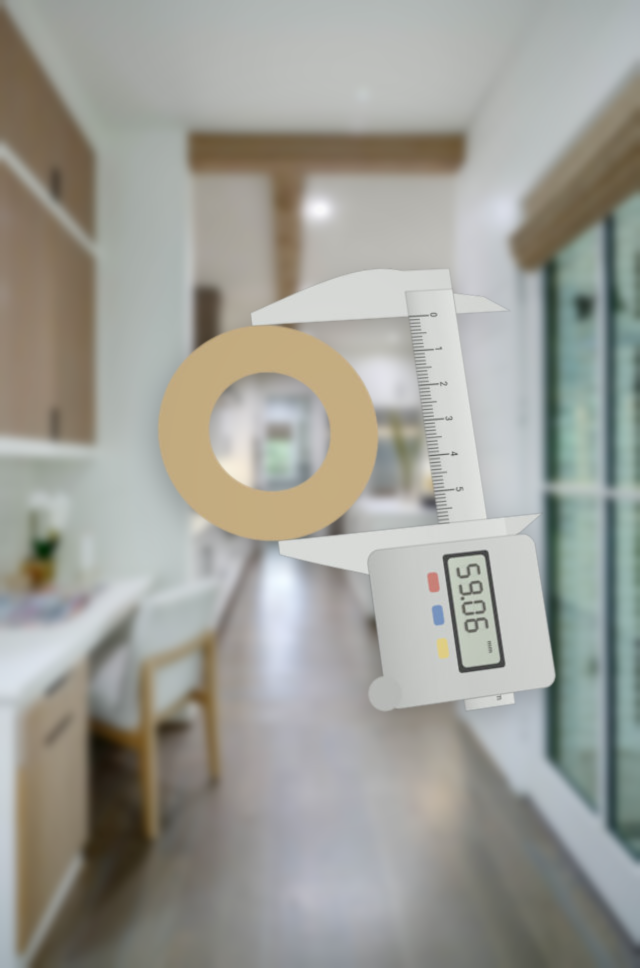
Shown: 59.06 mm
